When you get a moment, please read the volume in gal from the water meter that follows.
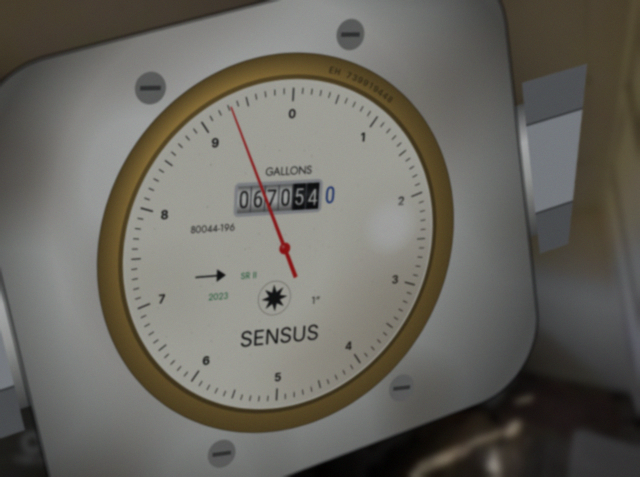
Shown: 670539.3 gal
